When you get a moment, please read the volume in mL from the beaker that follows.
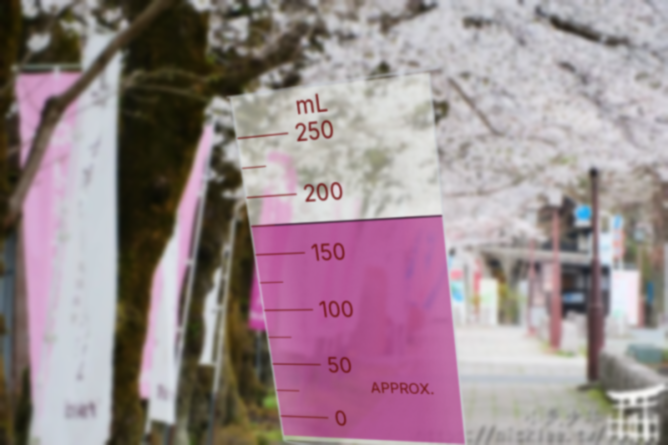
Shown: 175 mL
